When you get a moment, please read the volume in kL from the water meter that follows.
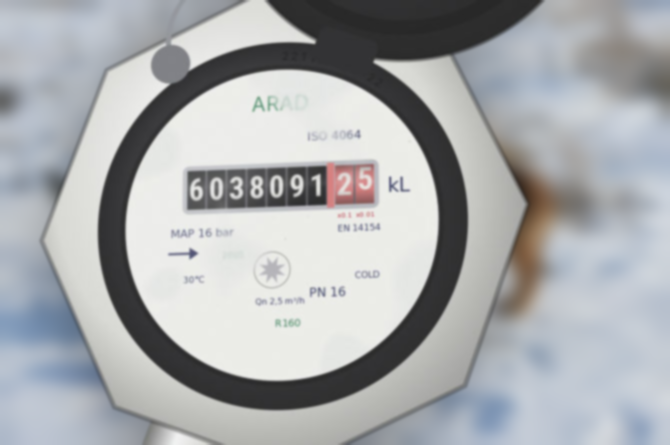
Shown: 6038091.25 kL
